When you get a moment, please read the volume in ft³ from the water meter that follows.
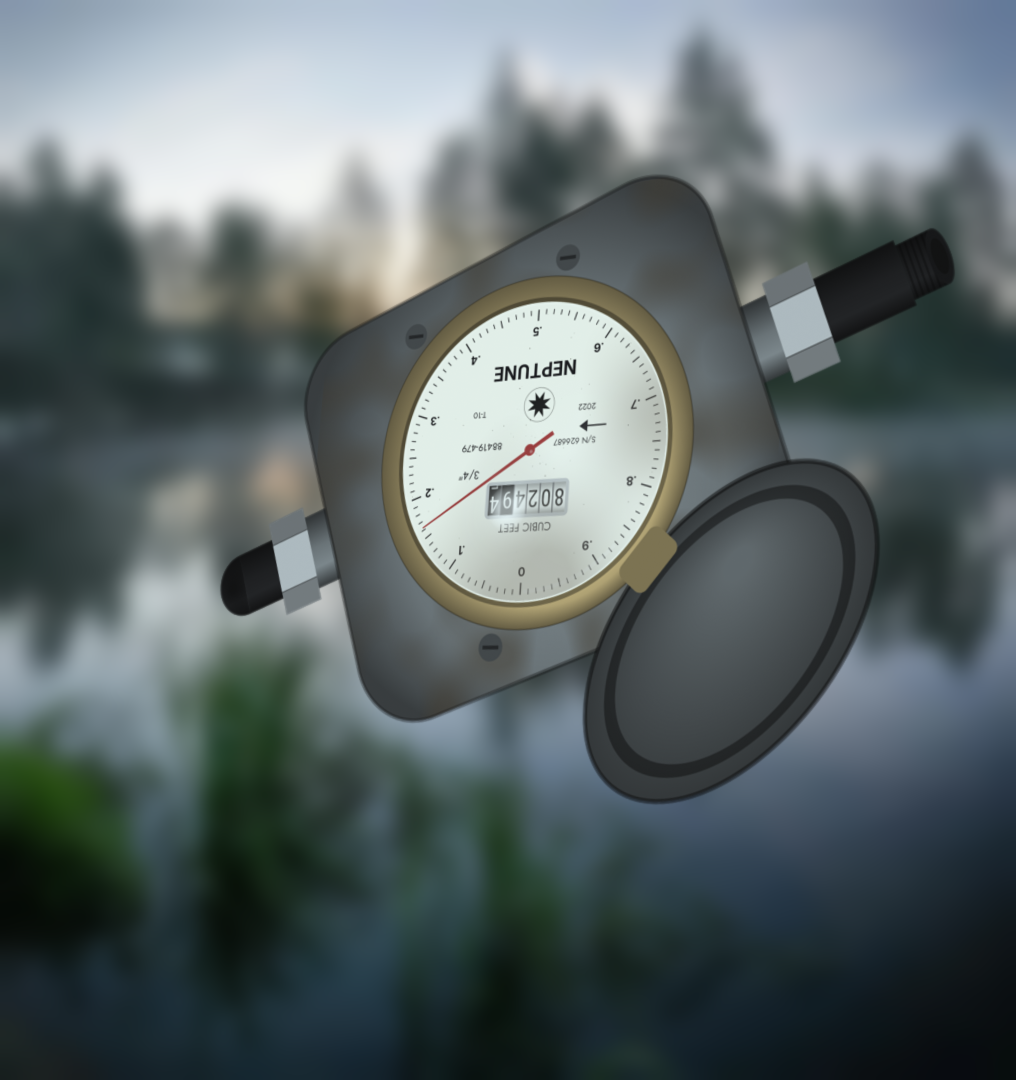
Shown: 802494.16 ft³
